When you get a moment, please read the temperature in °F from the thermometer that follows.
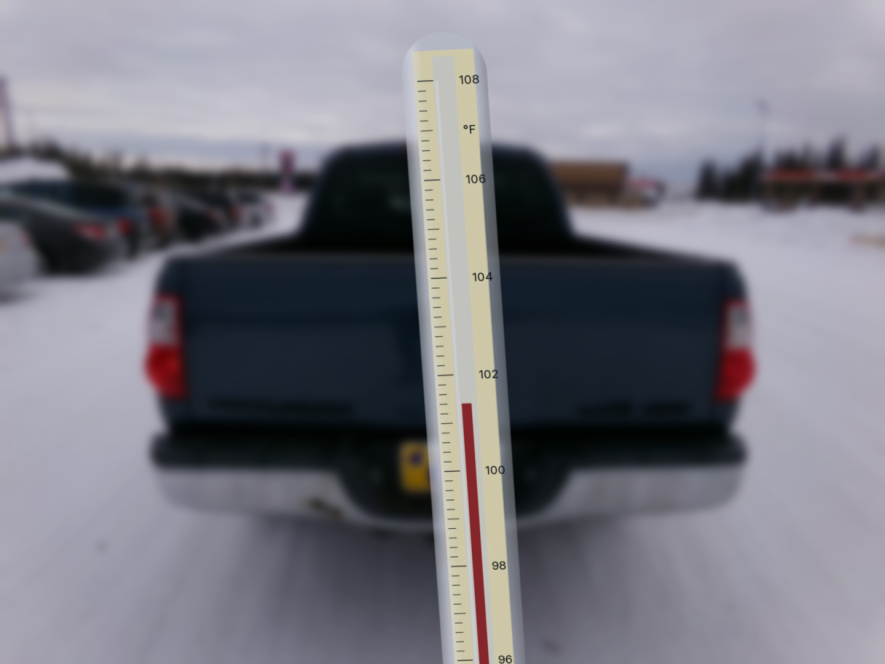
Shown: 101.4 °F
